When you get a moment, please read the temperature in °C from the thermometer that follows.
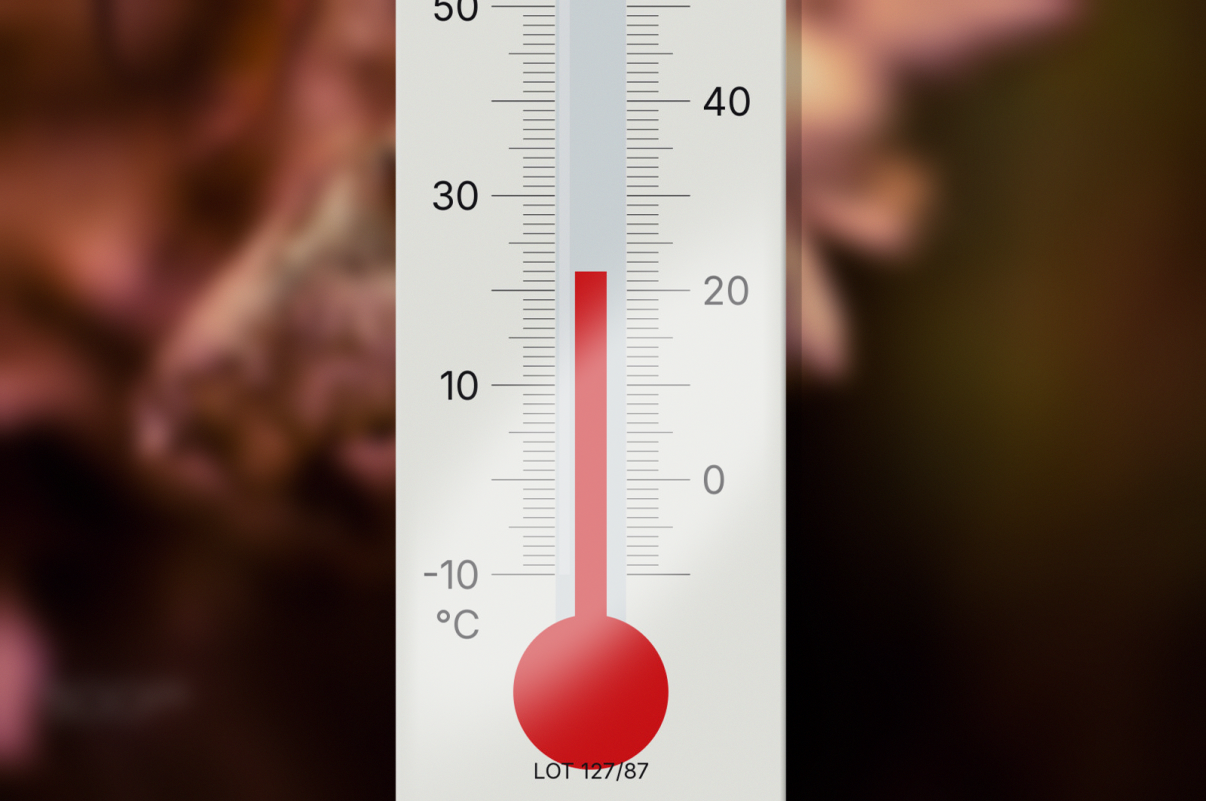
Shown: 22 °C
